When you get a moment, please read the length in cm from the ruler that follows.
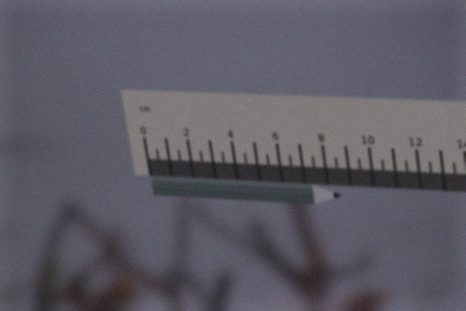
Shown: 8.5 cm
